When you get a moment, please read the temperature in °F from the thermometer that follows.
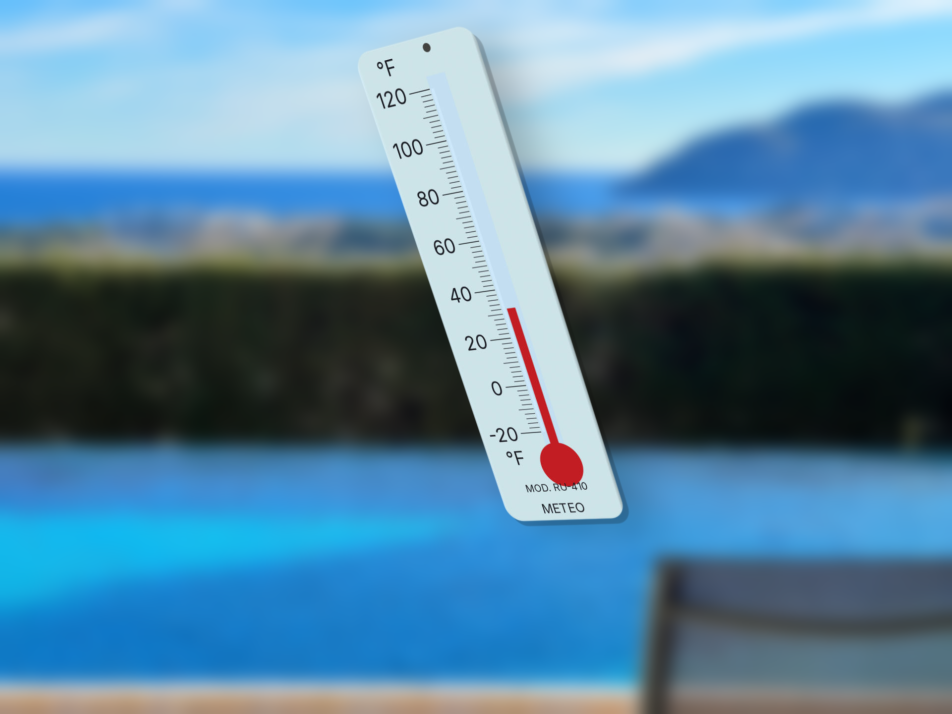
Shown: 32 °F
